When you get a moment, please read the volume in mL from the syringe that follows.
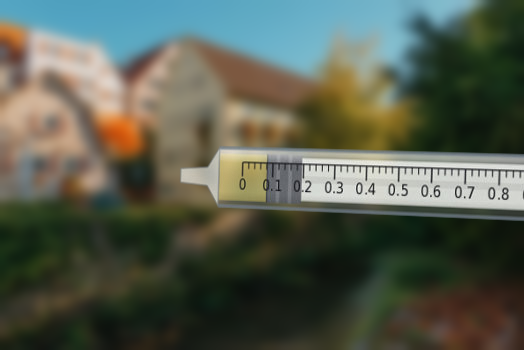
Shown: 0.08 mL
